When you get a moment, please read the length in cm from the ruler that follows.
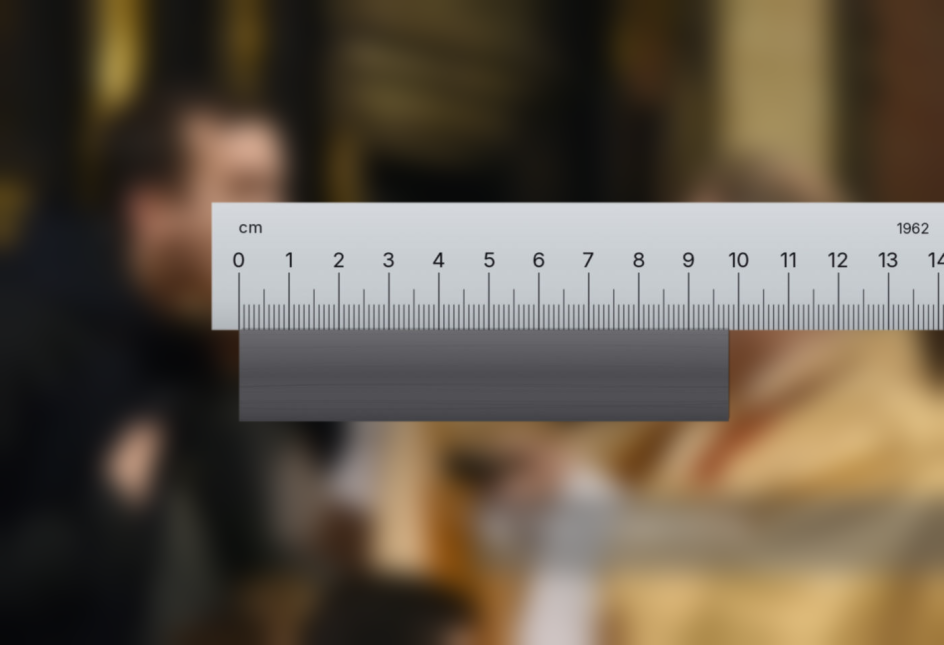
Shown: 9.8 cm
